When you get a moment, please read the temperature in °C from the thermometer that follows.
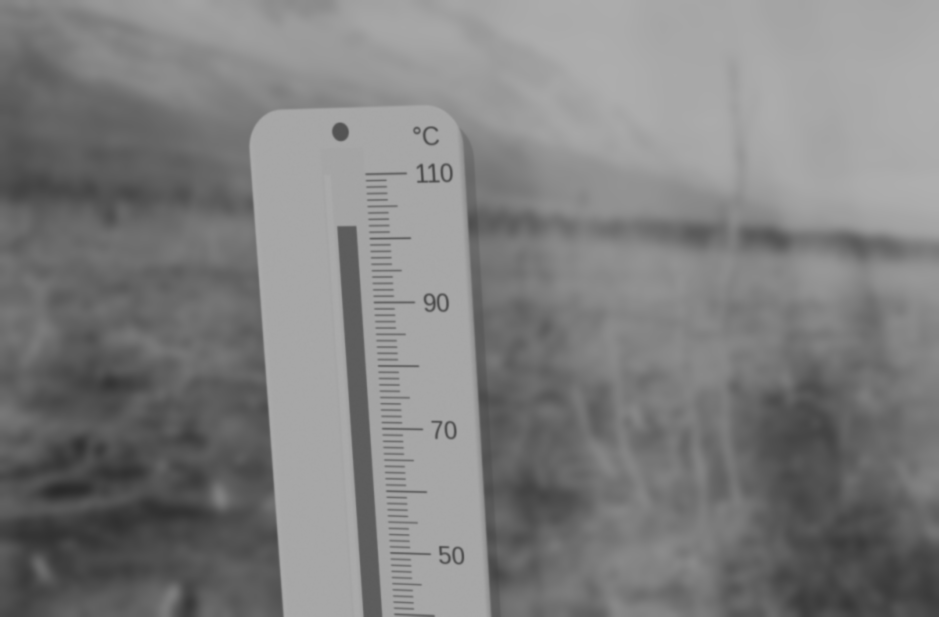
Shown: 102 °C
